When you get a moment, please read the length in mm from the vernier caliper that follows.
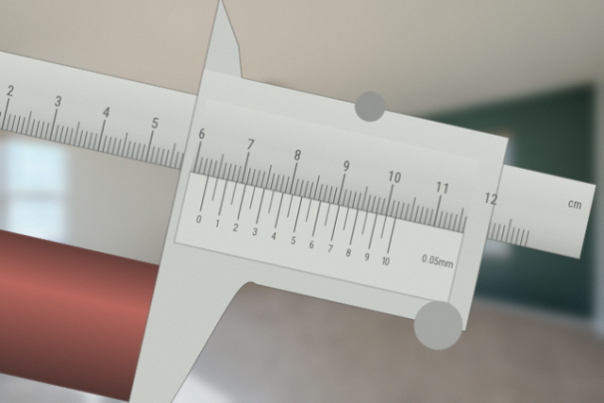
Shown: 63.0 mm
